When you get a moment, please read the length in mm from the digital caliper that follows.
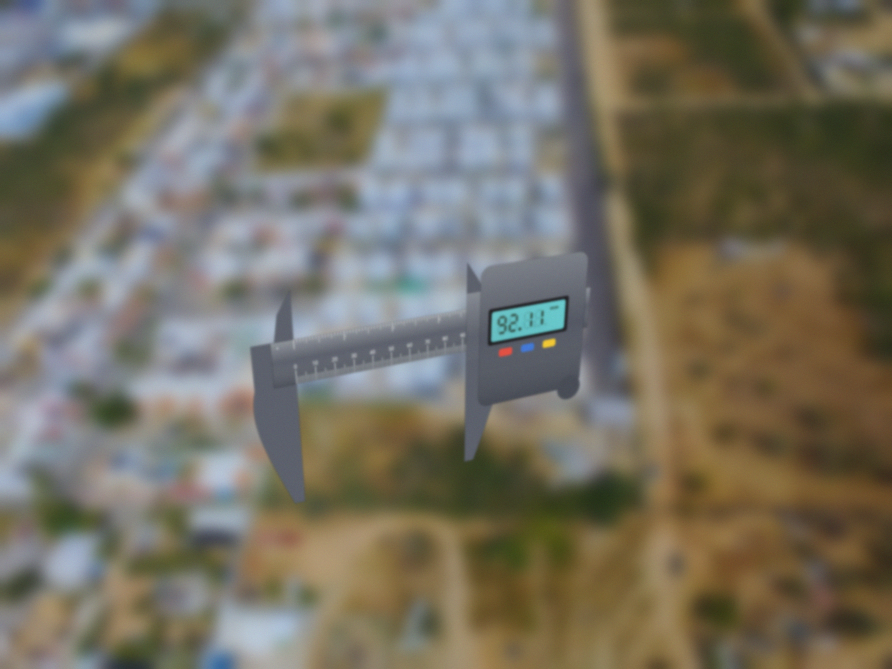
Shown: 92.11 mm
